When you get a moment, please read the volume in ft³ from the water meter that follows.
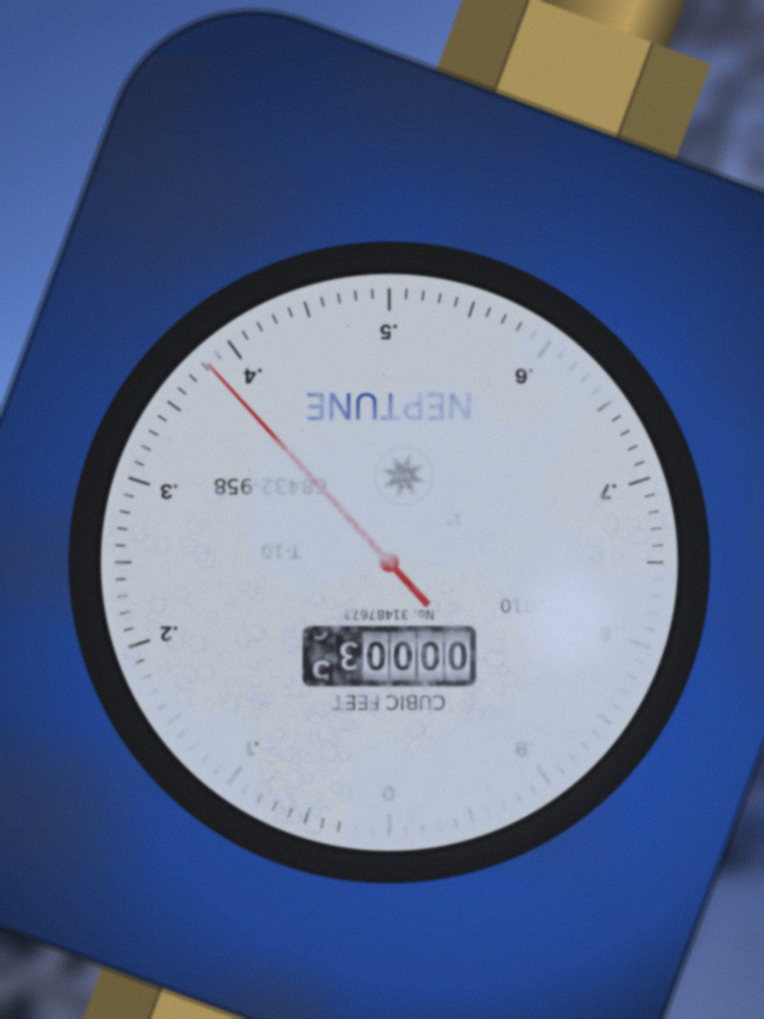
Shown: 35.38 ft³
